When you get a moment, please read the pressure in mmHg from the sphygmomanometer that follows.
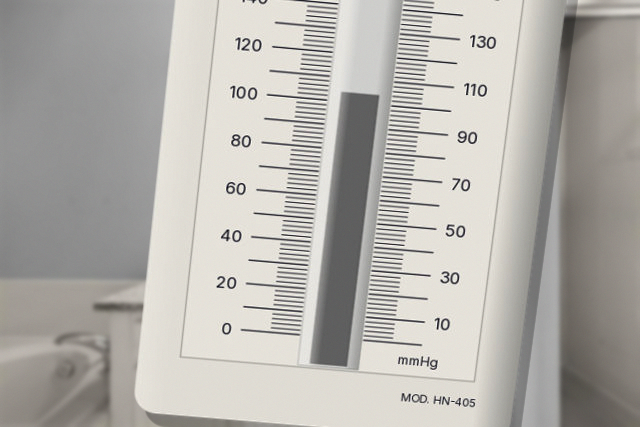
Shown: 104 mmHg
